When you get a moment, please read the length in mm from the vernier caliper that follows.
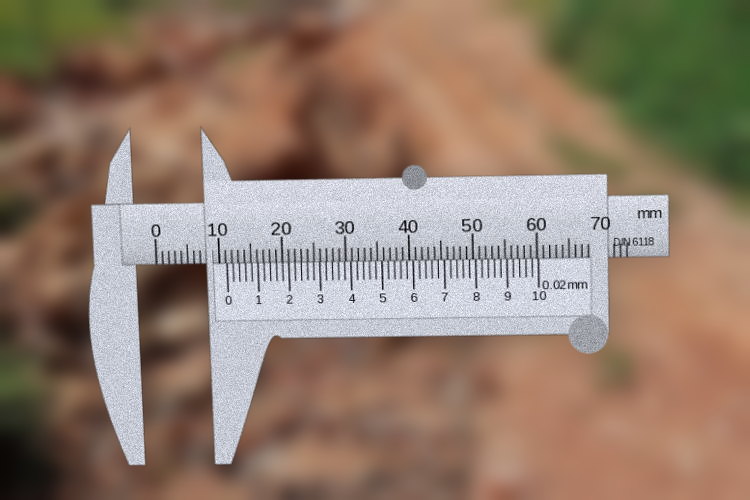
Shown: 11.2 mm
